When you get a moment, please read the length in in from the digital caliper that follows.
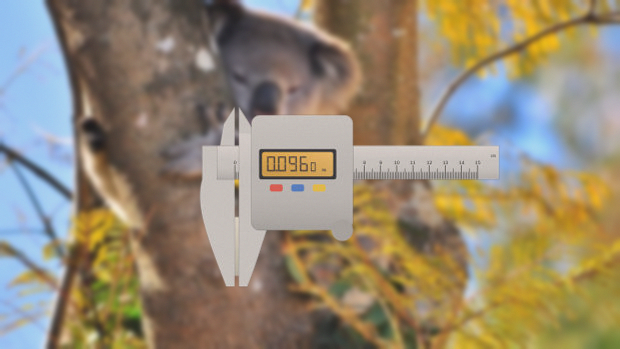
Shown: 0.0960 in
